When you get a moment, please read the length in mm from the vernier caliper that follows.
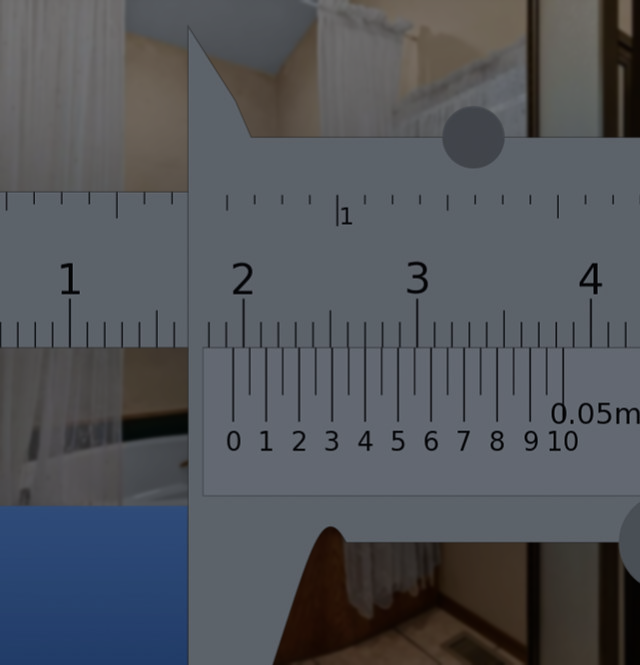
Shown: 19.4 mm
